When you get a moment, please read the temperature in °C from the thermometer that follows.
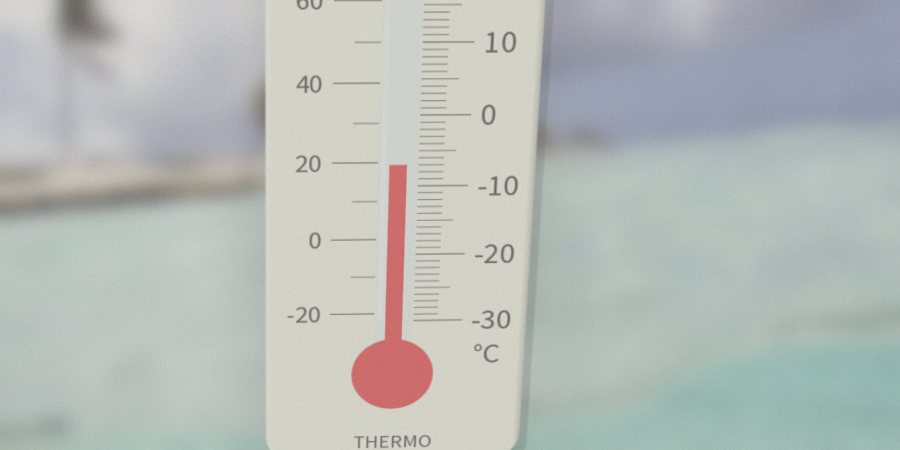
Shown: -7 °C
